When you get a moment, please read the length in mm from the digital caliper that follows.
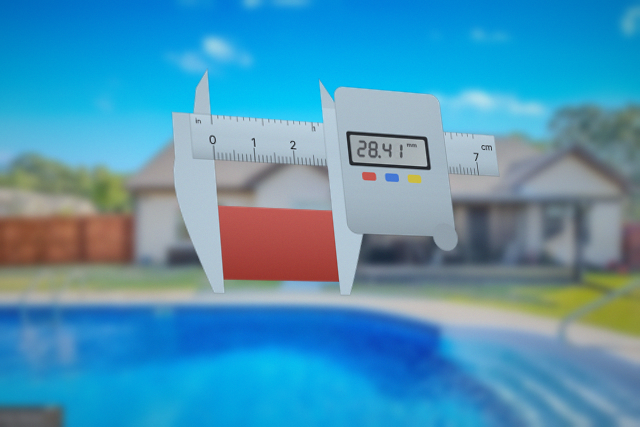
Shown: 28.41 mm
